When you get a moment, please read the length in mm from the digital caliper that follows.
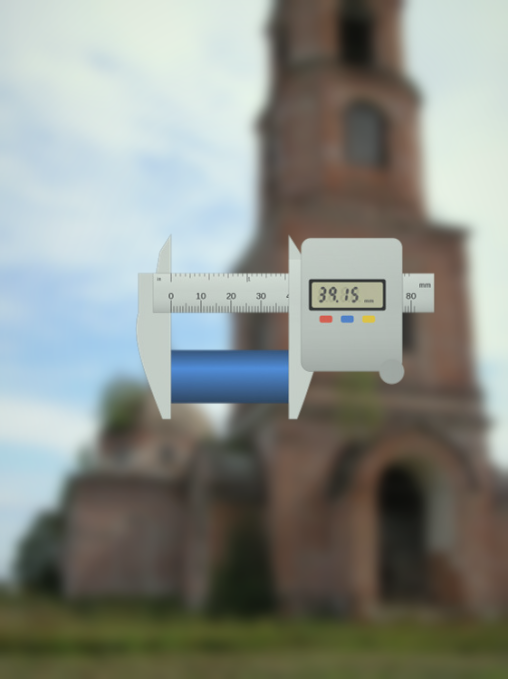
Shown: 39.15 mm
